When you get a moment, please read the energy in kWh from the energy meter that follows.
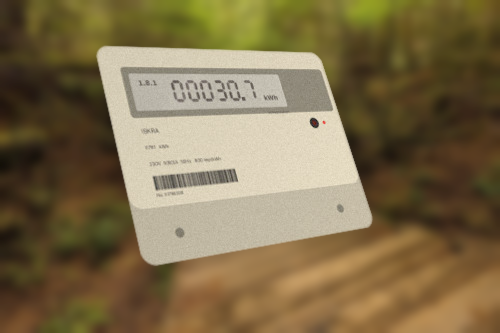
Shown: 30.7 kWh
